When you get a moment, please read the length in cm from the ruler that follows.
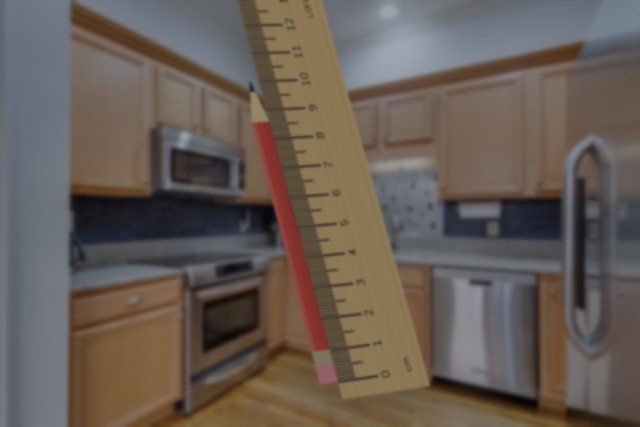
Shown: 10 cm
